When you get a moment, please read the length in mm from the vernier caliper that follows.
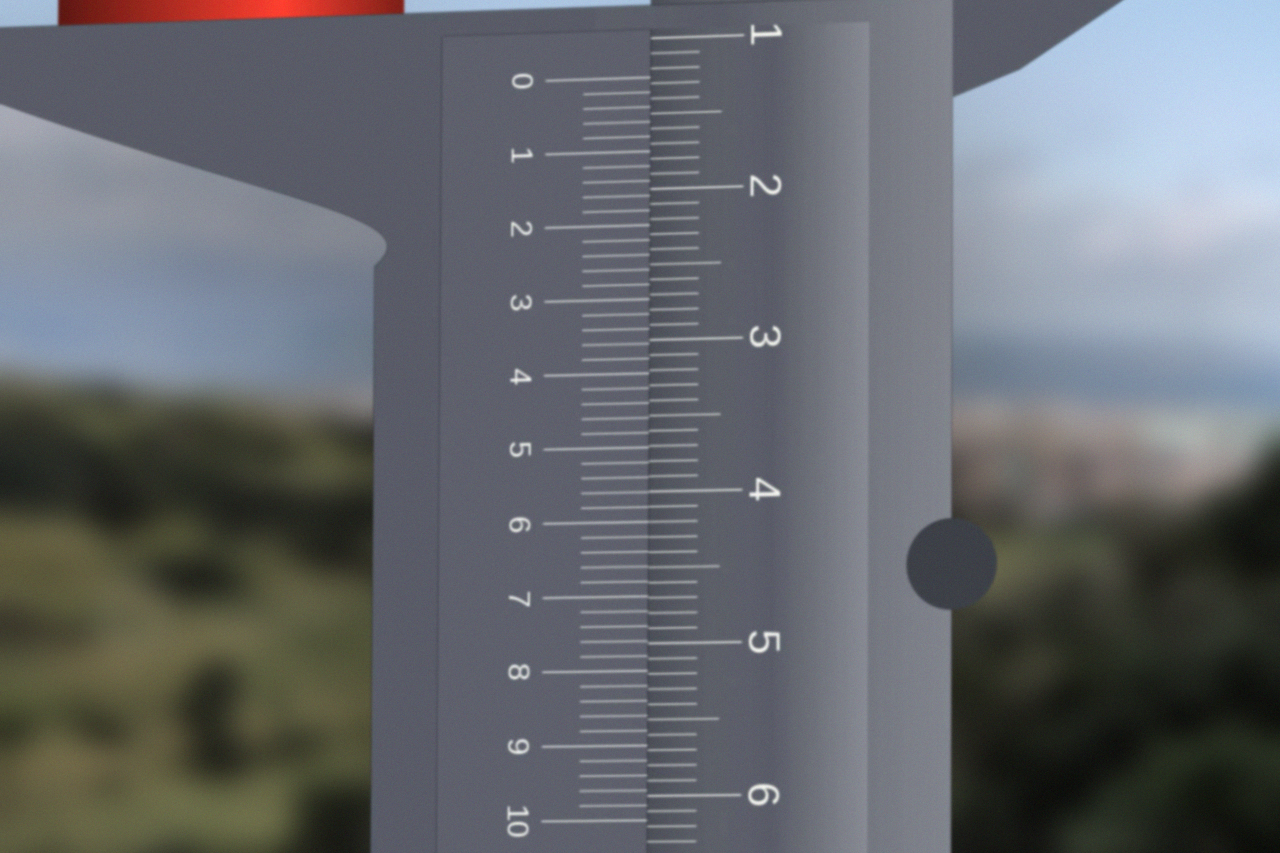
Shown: 12.6 mm
